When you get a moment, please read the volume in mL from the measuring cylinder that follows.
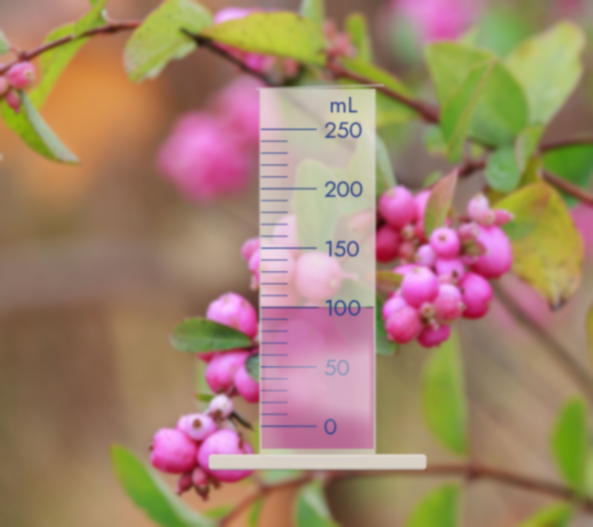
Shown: 100 mL
